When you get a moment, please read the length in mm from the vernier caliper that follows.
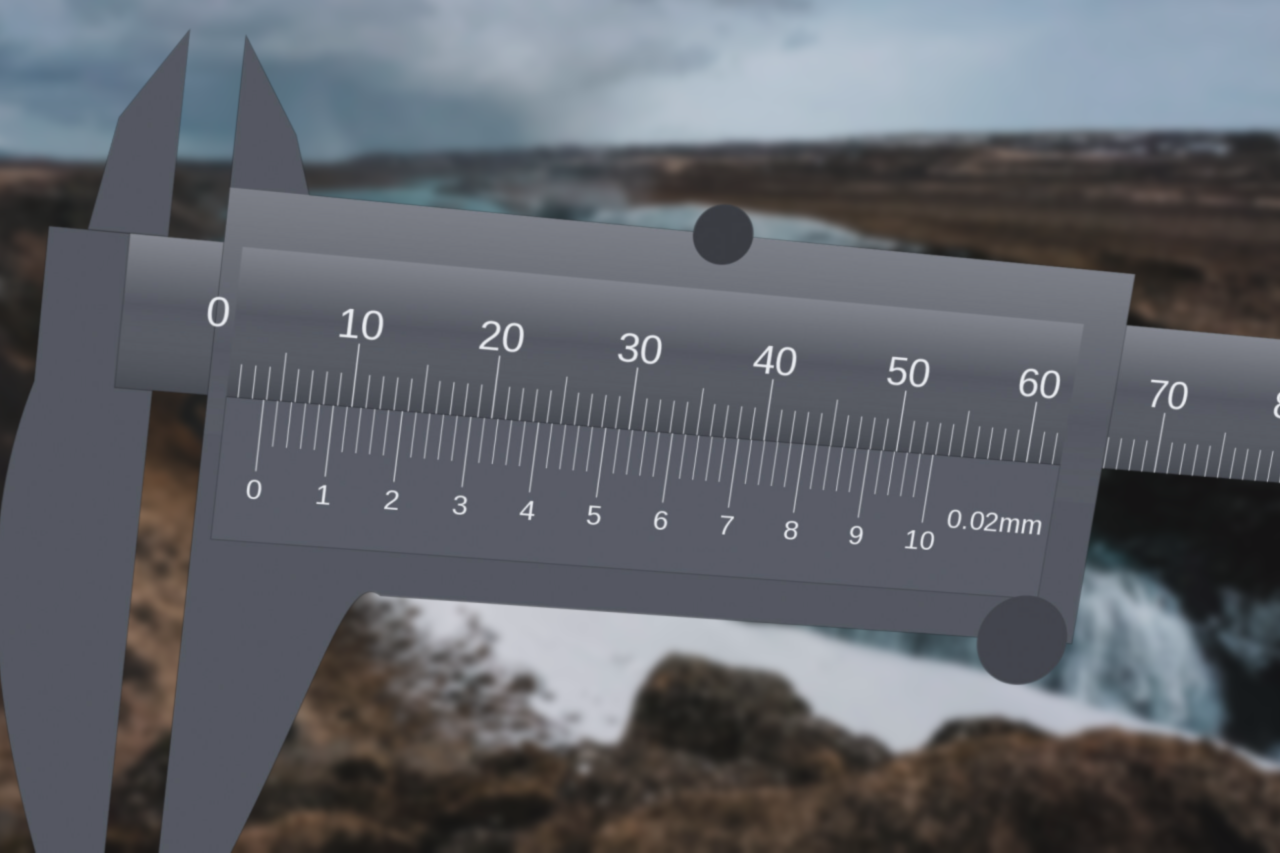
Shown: 3.8 mm
